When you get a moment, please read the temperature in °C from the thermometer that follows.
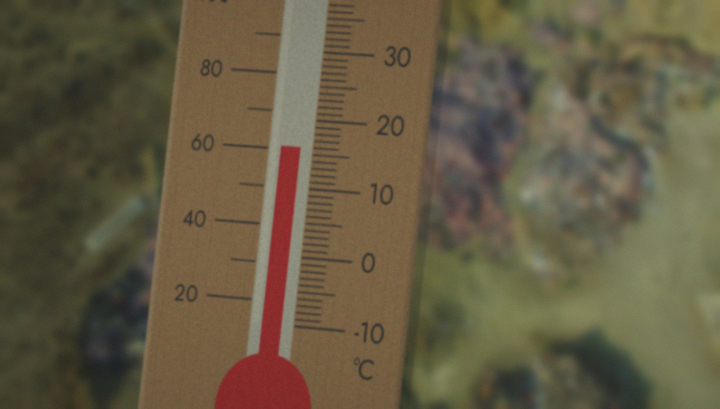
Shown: 16 °C
